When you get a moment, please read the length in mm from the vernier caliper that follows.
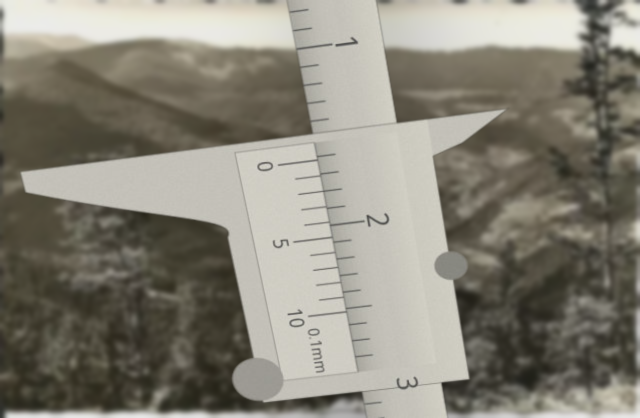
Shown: 16.2 mm
